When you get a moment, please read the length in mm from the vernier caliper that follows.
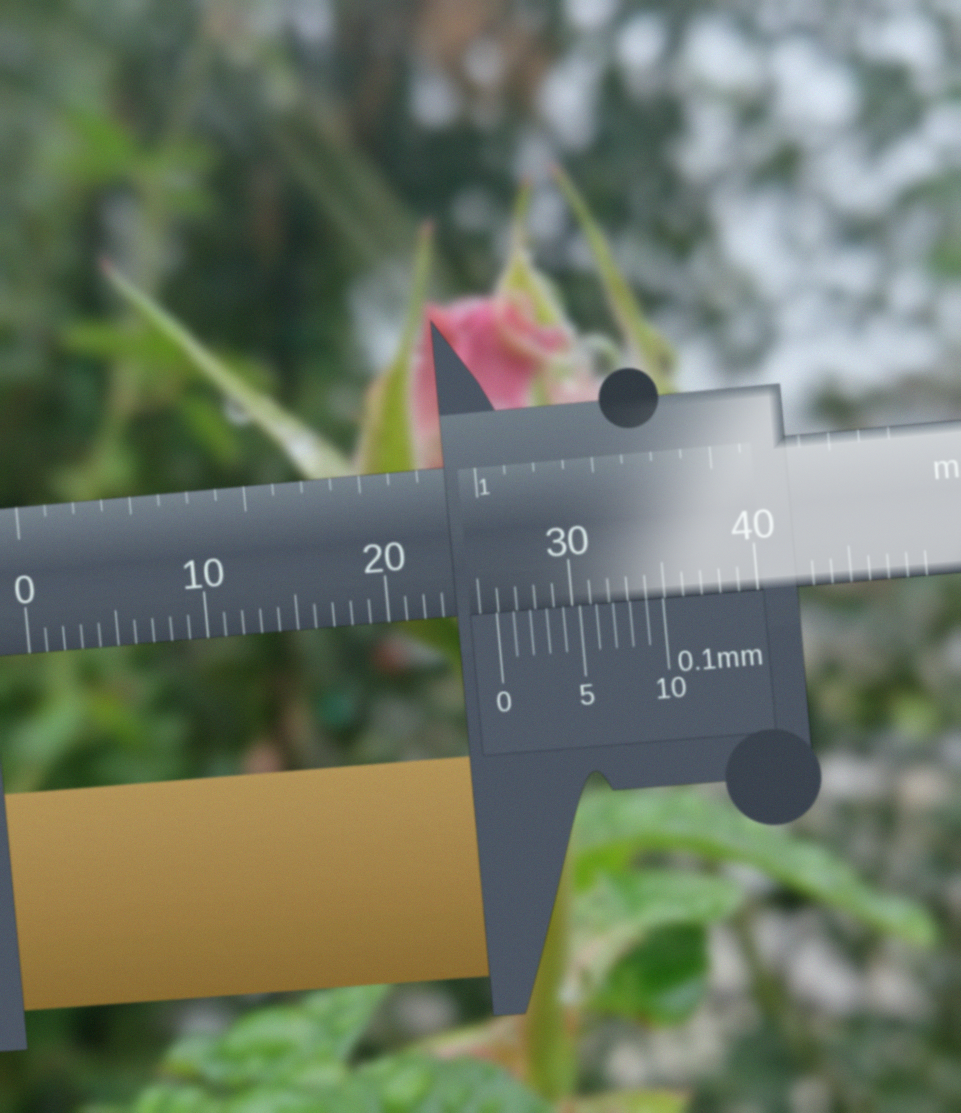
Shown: 25.9 mm
